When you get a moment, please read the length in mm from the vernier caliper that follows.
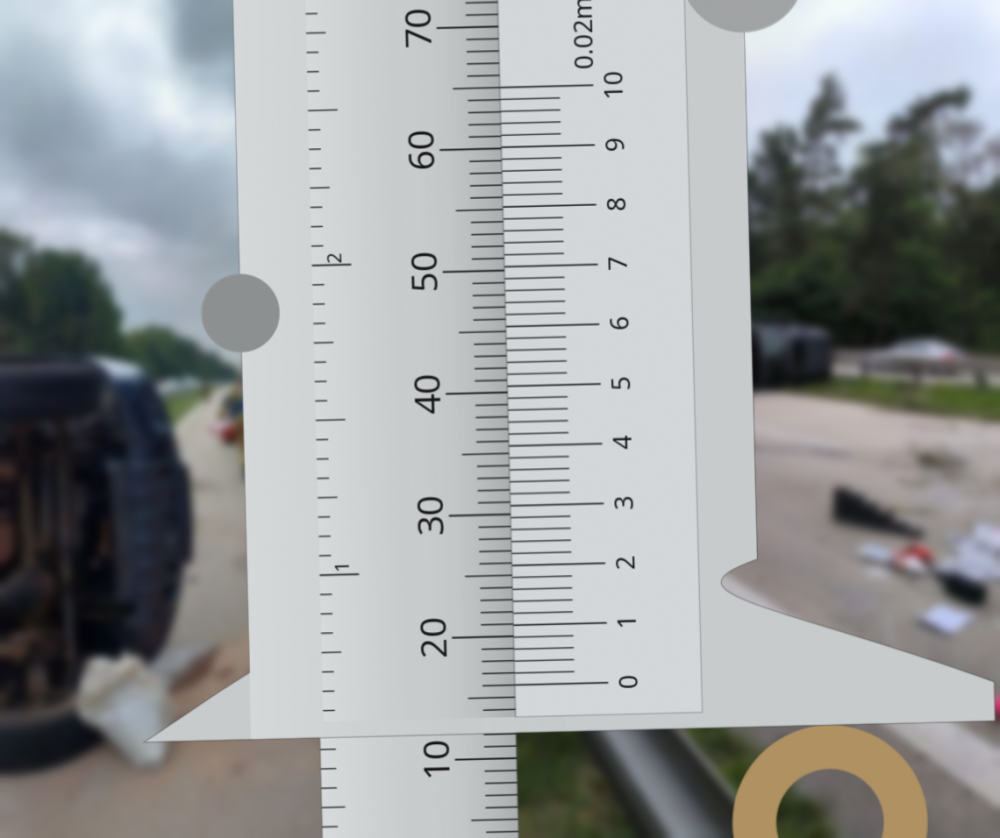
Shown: 16.0 mm
